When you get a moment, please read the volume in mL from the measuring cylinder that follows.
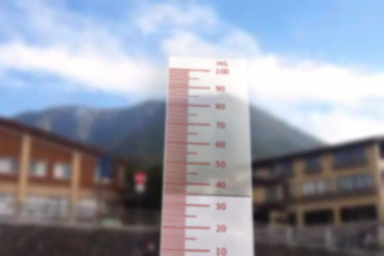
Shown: 35 mL
